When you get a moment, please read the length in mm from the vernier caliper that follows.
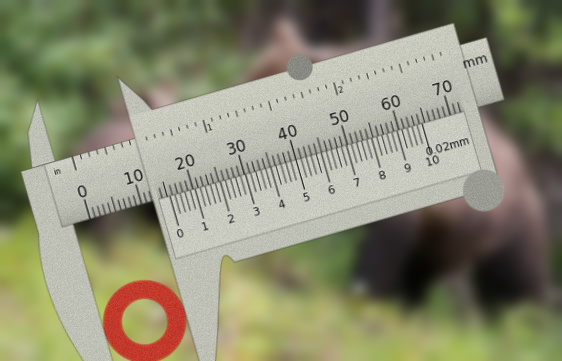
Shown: 15.5 mm
